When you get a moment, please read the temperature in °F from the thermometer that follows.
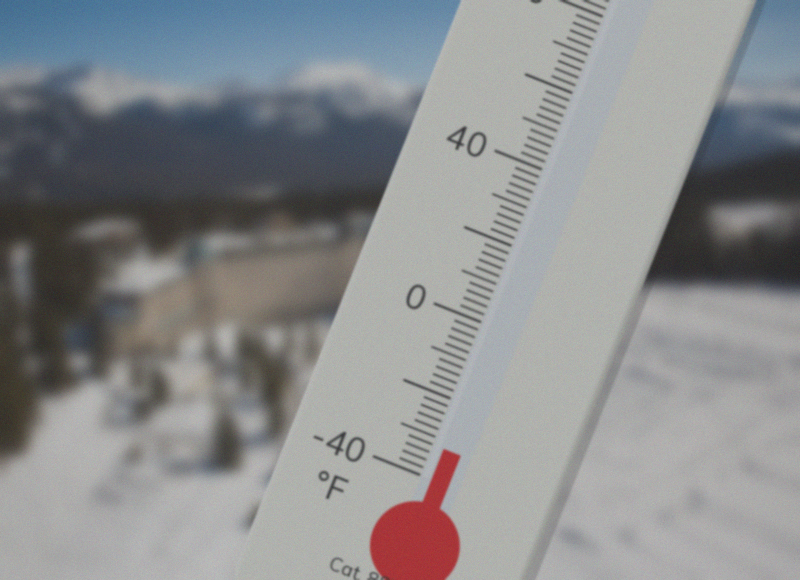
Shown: -32 °F
